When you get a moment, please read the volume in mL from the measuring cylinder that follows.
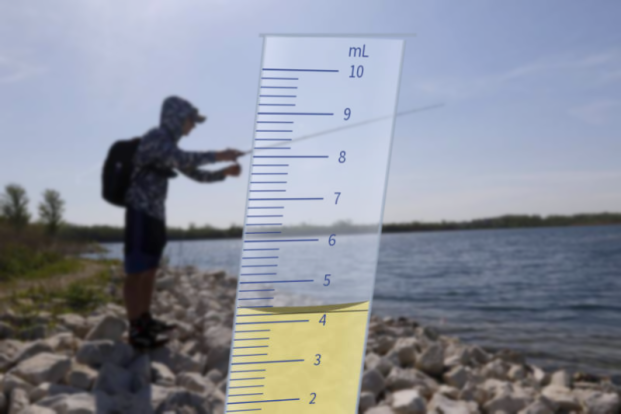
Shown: 4.2 mL
